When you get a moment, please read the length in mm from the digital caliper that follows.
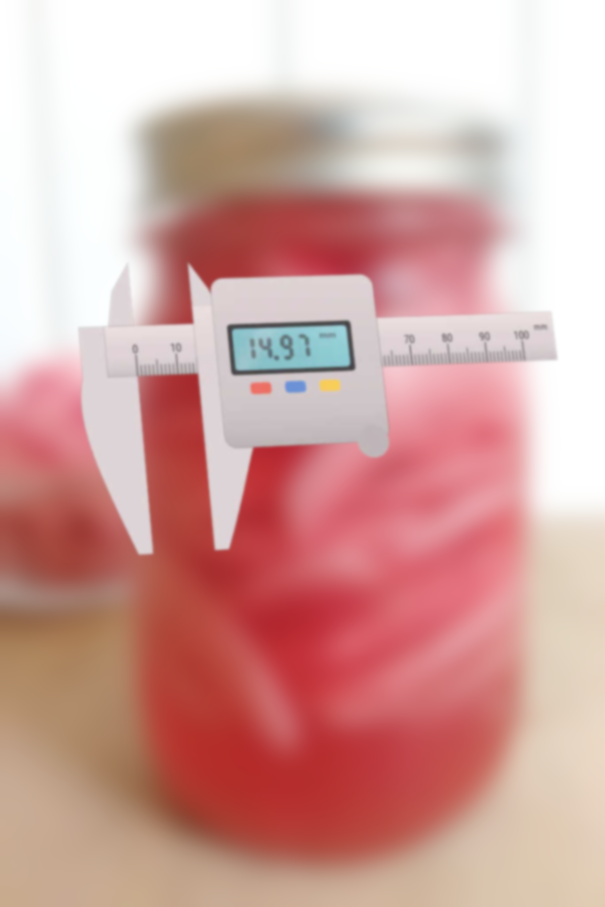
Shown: 14.97 mm
